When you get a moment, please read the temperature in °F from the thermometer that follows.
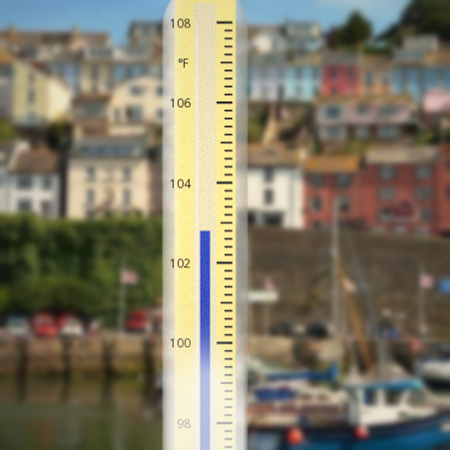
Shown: 102.8 °F
